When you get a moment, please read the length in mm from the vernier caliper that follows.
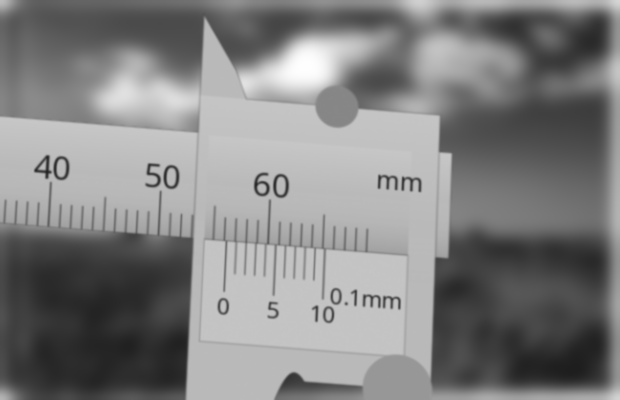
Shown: 56.2 mm
